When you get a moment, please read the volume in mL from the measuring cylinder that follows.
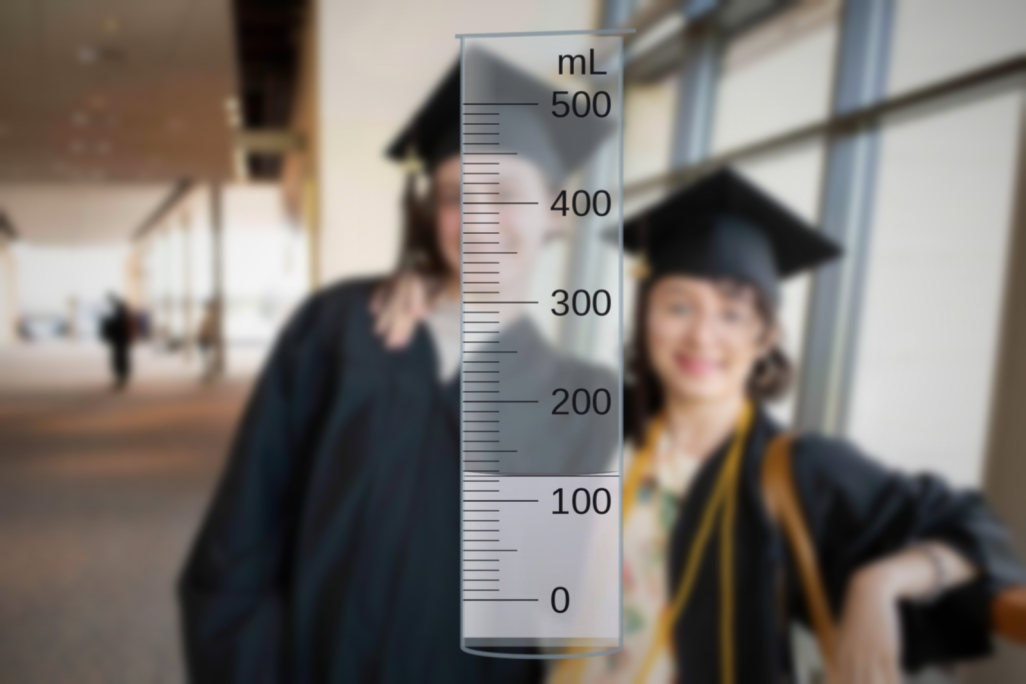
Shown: 125 mL
